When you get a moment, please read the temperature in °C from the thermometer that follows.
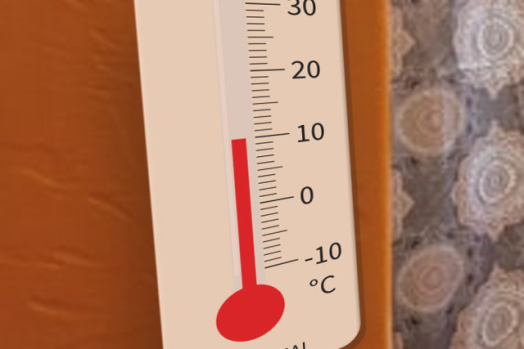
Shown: 10 °C
